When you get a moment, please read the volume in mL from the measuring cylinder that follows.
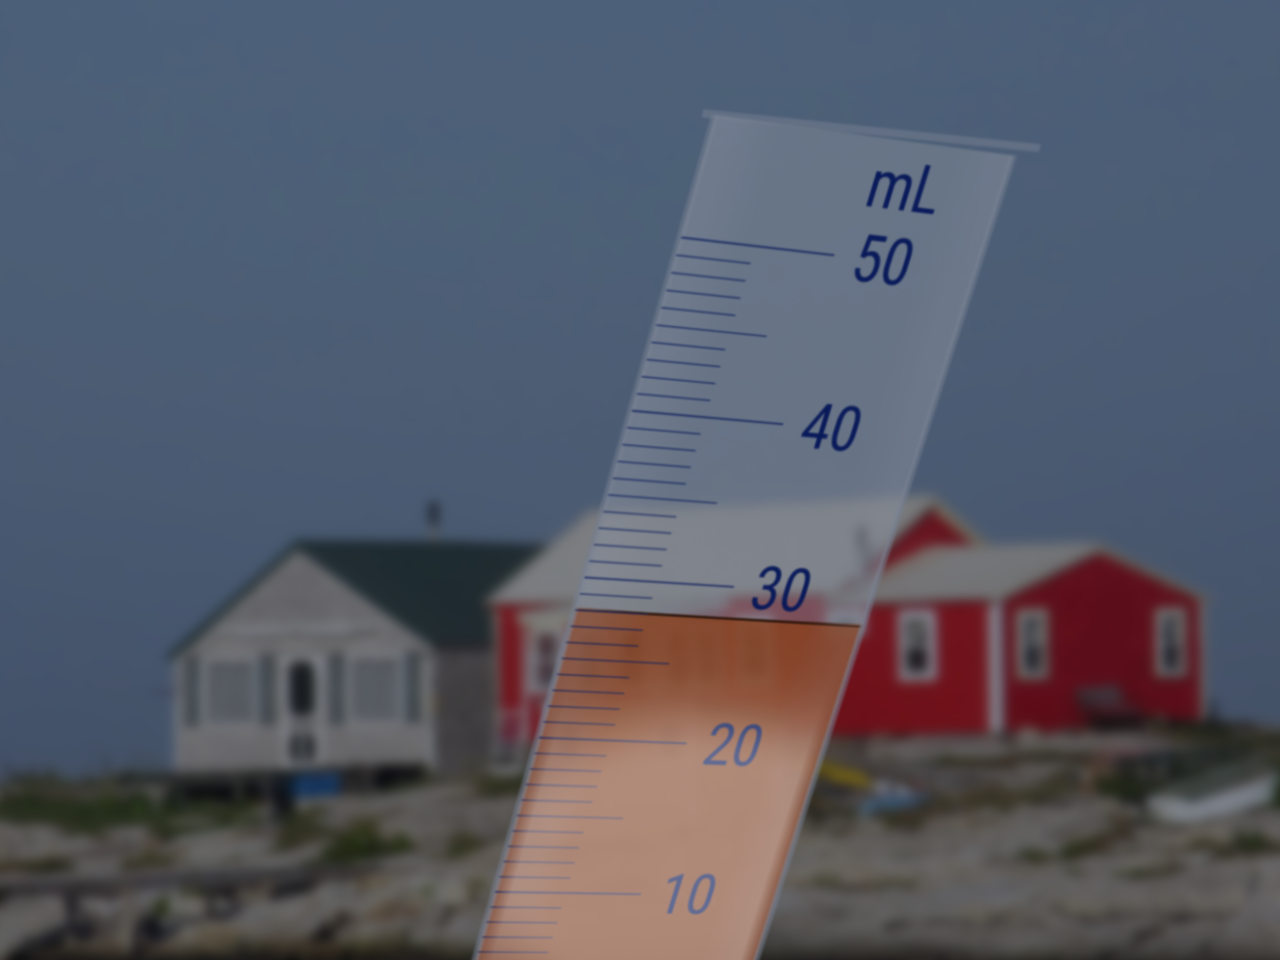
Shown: 28 mL
